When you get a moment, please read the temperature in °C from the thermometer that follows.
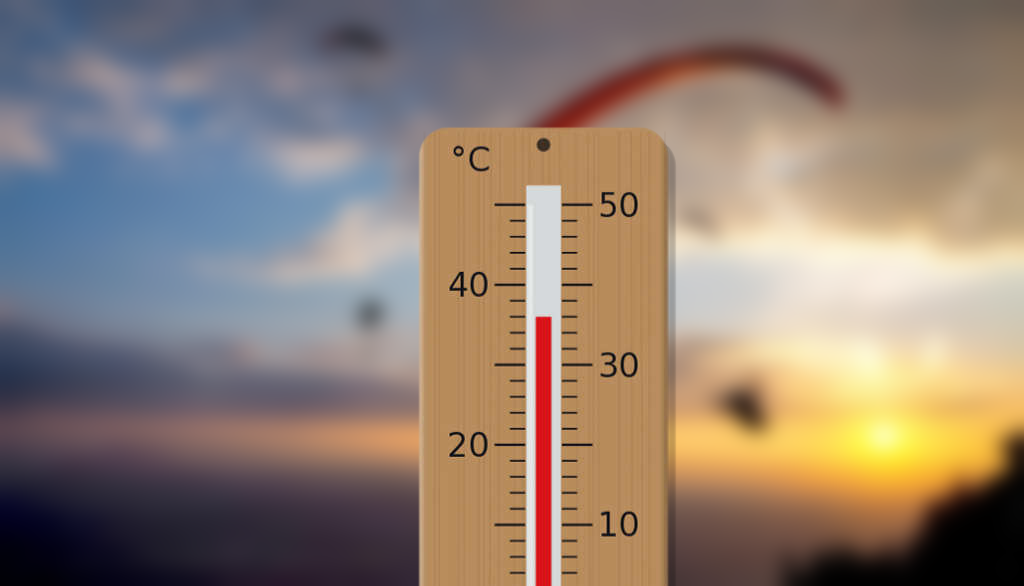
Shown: 36 °C
